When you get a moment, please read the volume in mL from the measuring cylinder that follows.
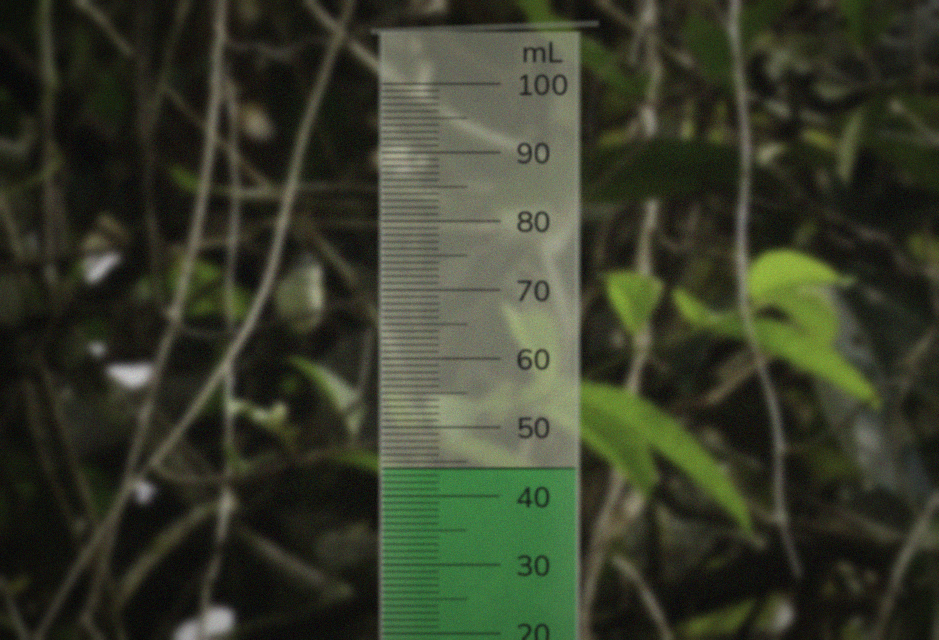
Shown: 44 mL
